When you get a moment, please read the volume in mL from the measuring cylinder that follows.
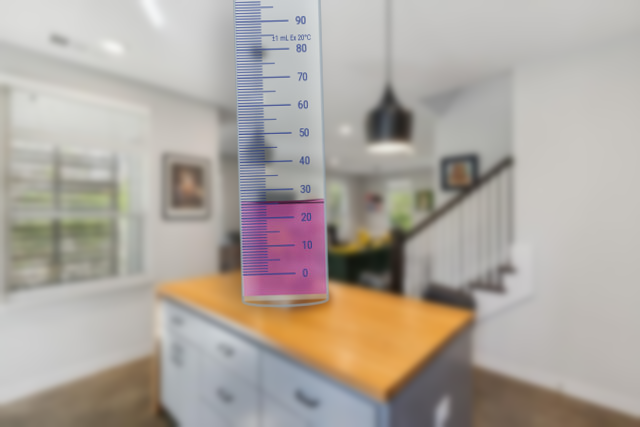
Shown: 25 mL
